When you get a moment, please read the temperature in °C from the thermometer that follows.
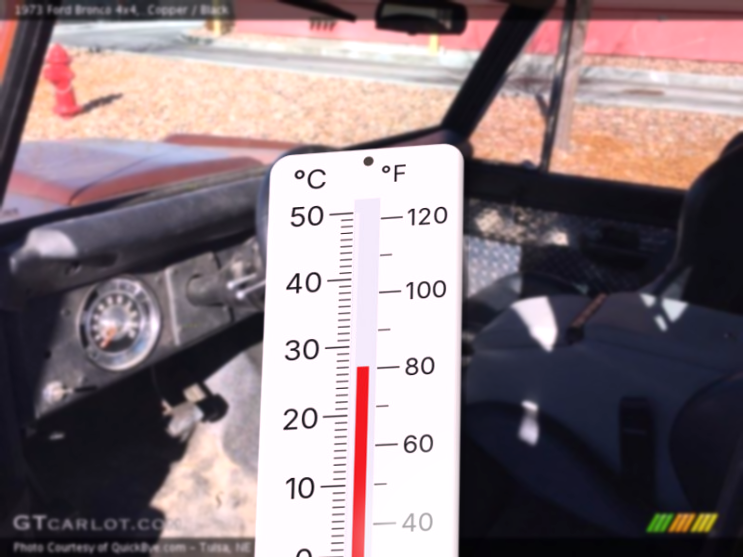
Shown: 27 °C
